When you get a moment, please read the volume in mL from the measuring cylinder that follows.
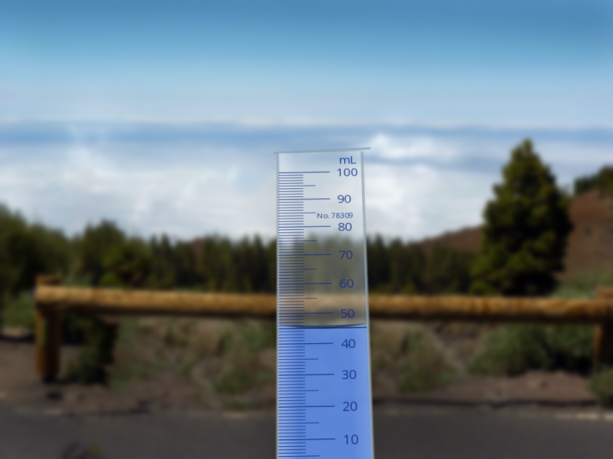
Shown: 45 mL
